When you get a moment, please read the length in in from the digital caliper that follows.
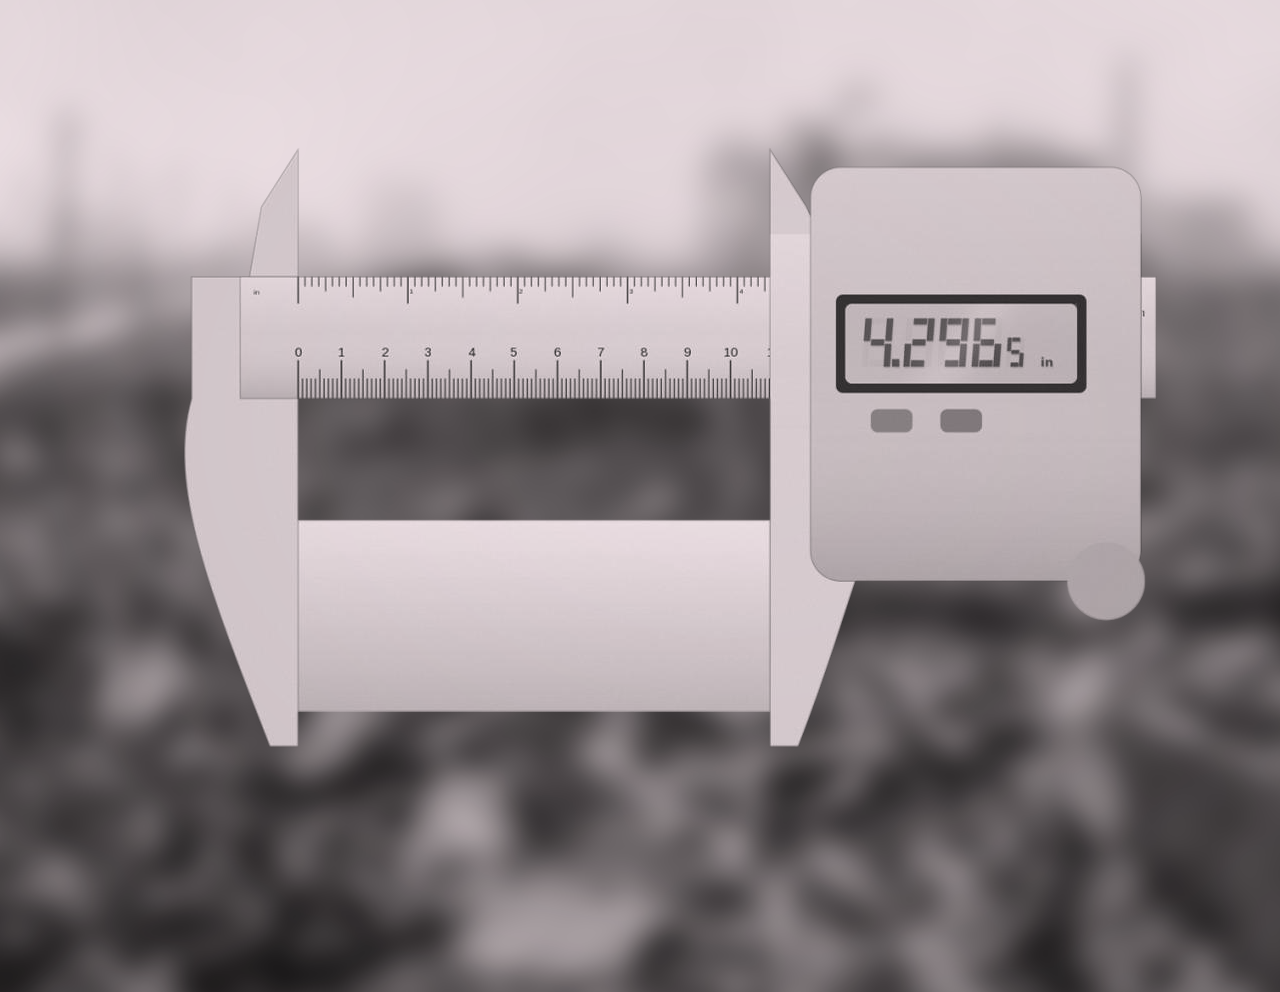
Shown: 4.2965 in
